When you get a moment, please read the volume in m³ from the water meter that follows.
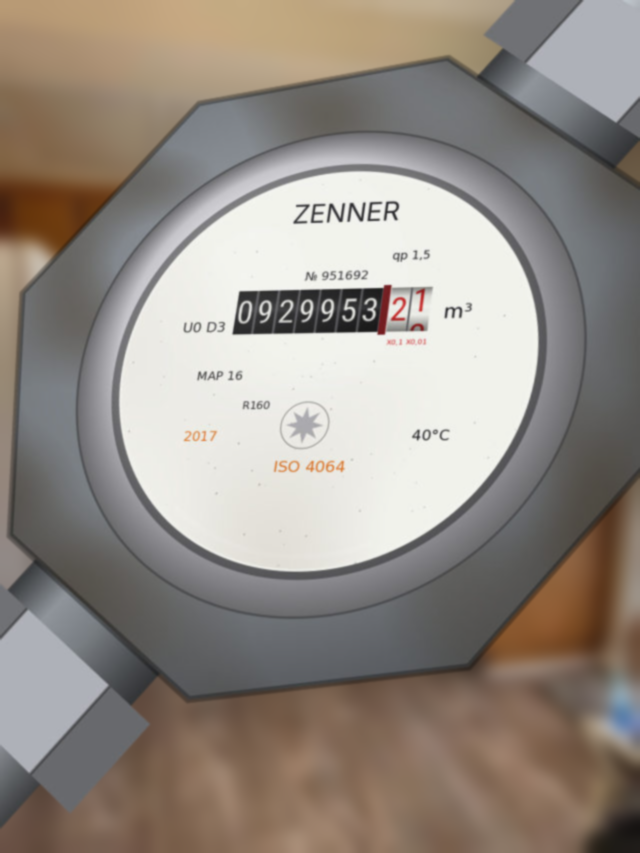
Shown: 929953.21 m³
